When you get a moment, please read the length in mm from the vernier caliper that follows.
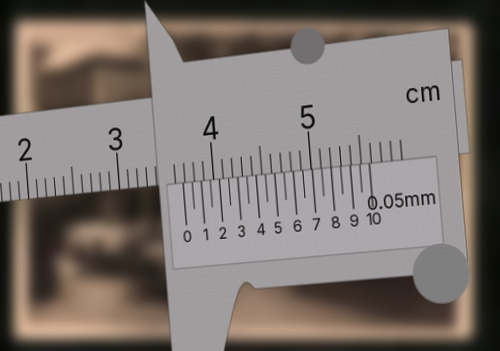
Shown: 36.8 mm
